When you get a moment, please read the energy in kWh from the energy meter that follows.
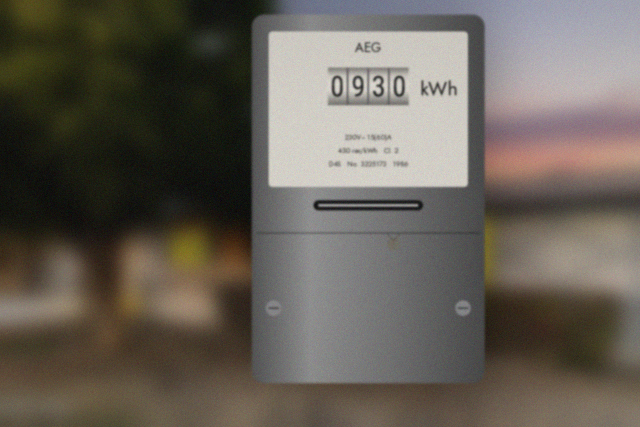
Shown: 930 kWh
